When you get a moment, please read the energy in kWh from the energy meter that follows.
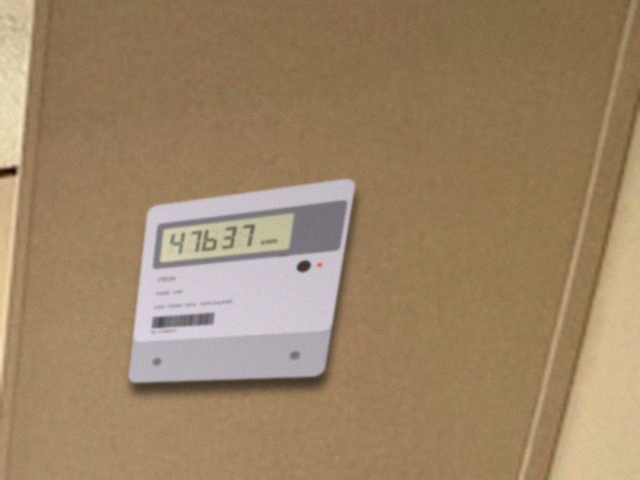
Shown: 47637 kWh
